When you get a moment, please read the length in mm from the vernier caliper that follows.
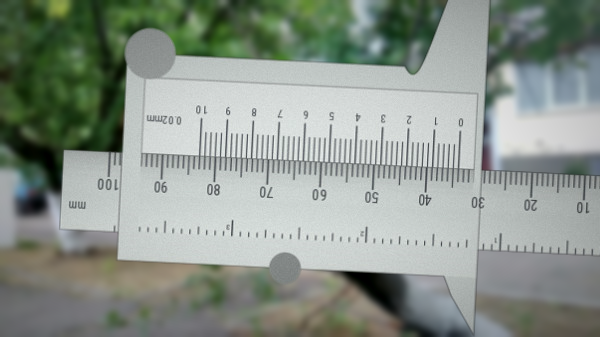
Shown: 34.0 mm
